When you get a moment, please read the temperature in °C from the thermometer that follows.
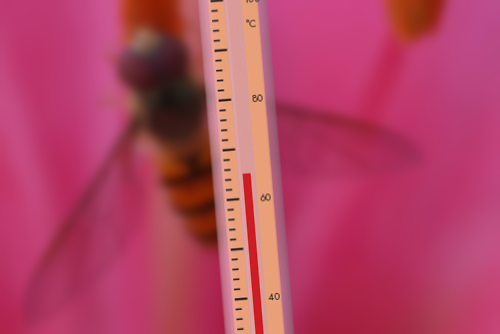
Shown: 65 °C
